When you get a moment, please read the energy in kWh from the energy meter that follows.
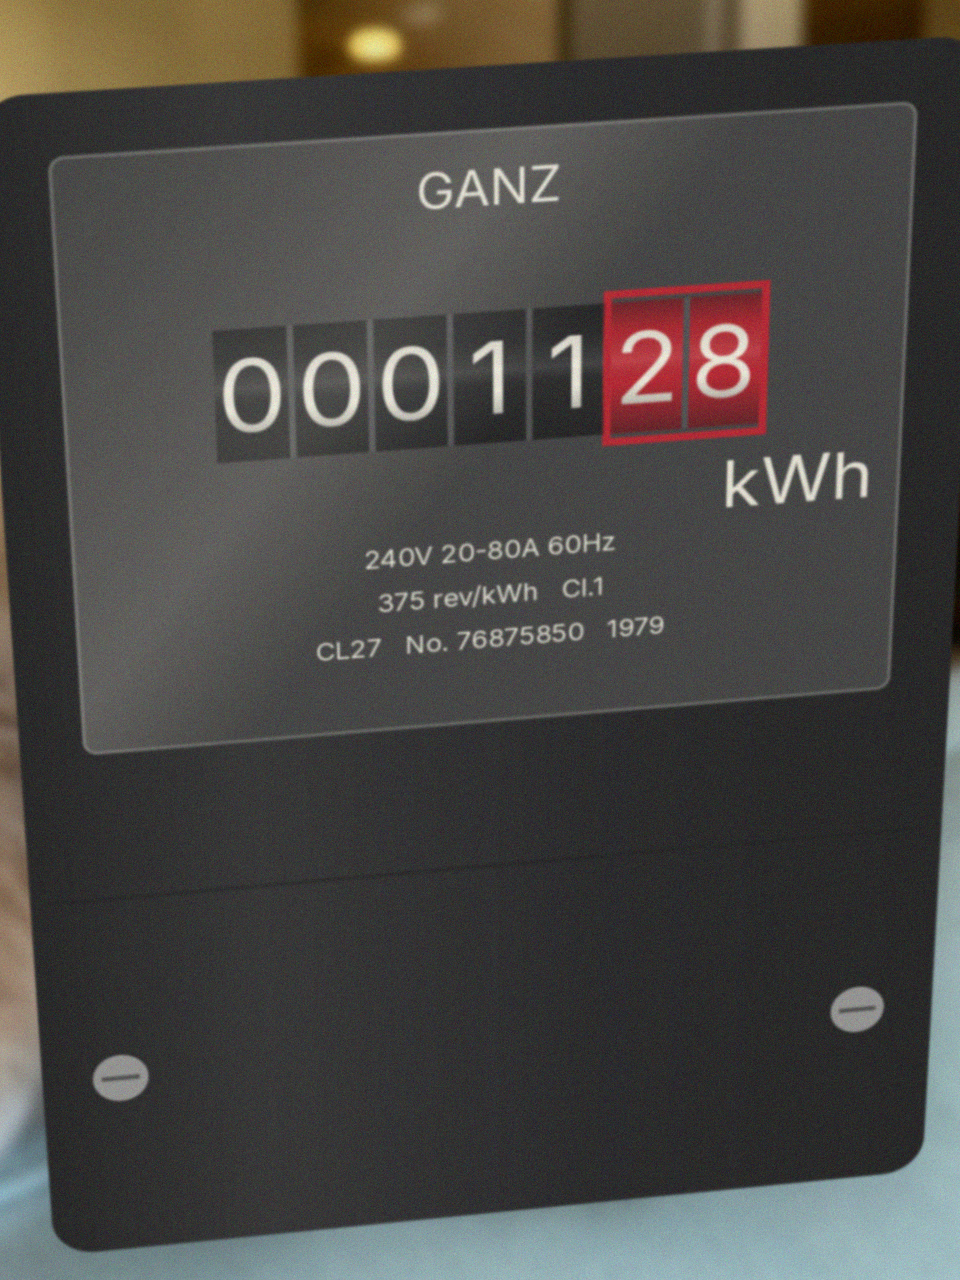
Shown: 11.28 kWh
